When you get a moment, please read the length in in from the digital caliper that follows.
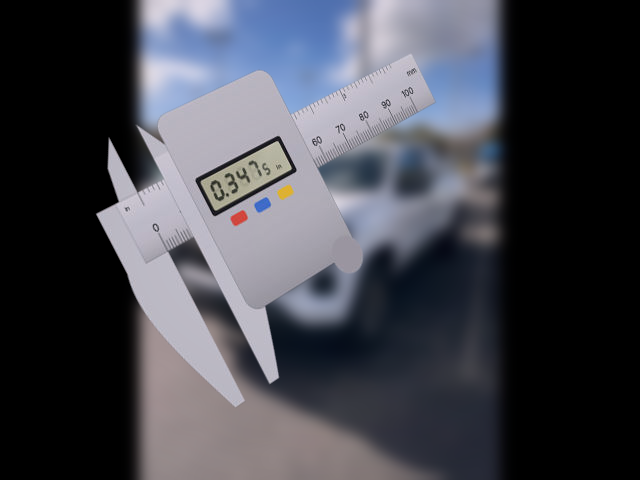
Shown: 0.3475 in
